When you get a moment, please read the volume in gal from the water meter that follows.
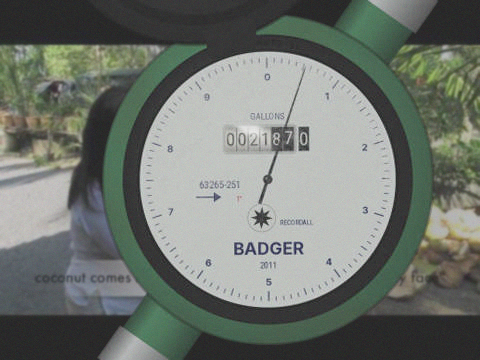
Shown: 21870.5 gal
